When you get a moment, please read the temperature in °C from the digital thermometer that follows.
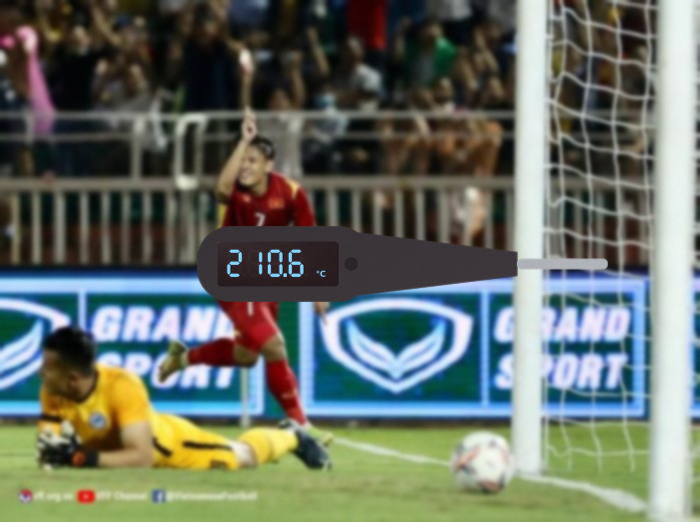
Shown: 210.6 °C
